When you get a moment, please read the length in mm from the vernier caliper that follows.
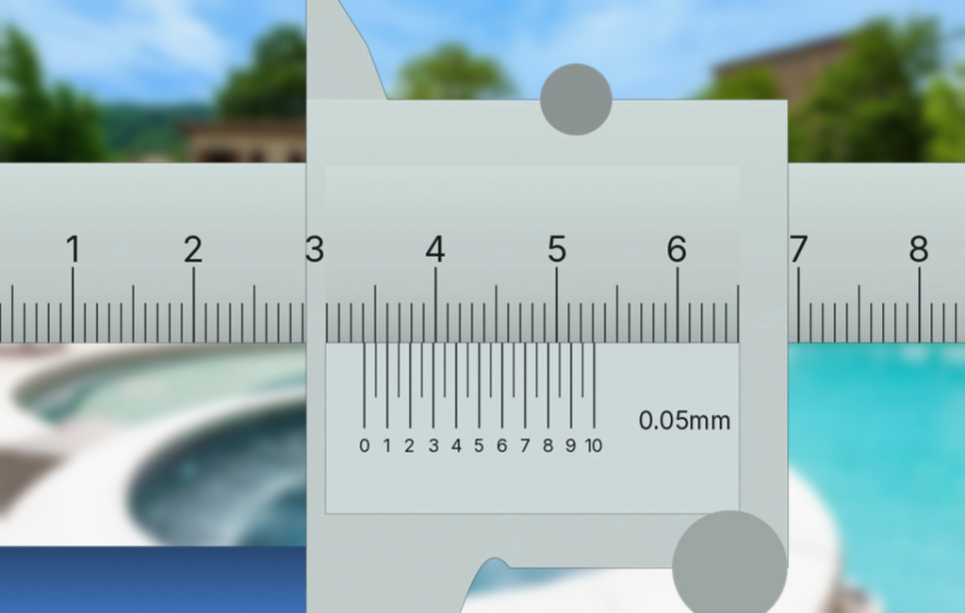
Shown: 34.1 mm
